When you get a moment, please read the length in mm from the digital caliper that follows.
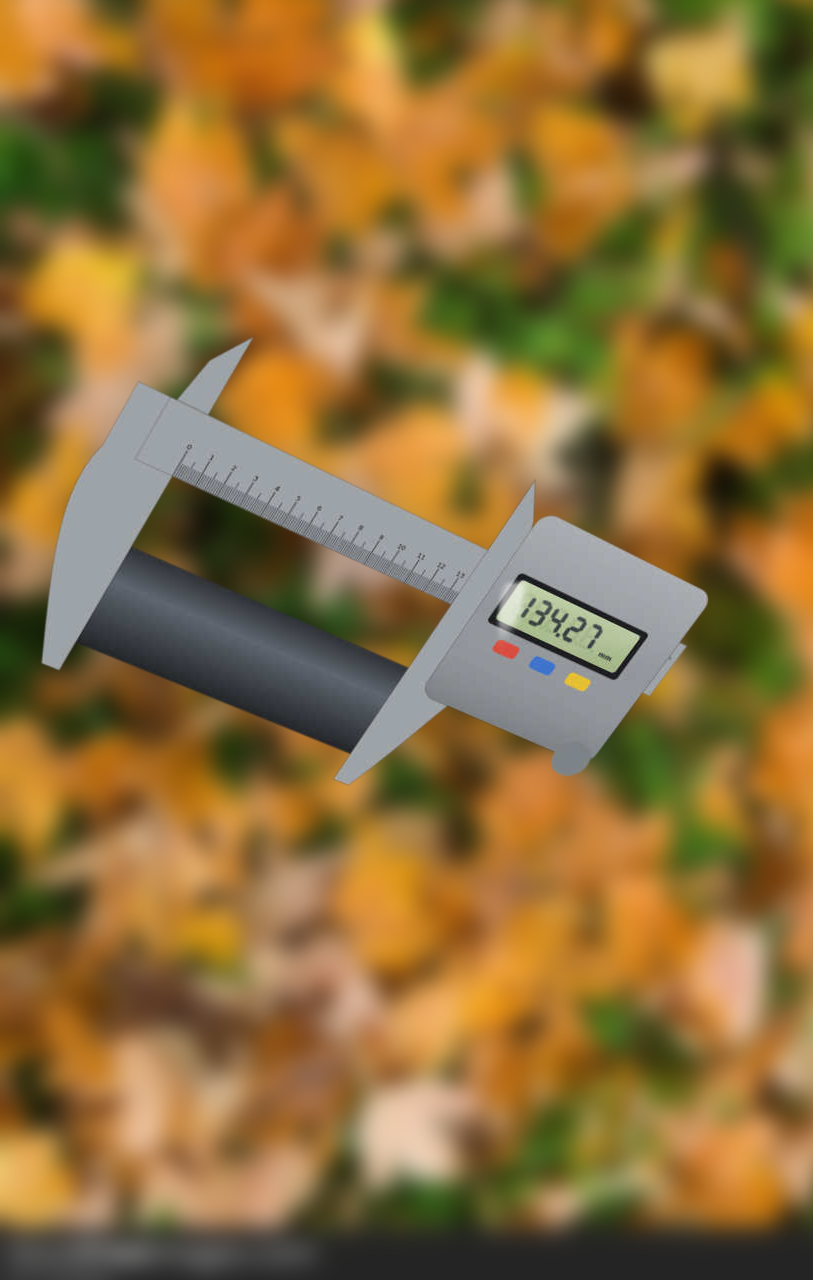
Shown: 134.27 mm
